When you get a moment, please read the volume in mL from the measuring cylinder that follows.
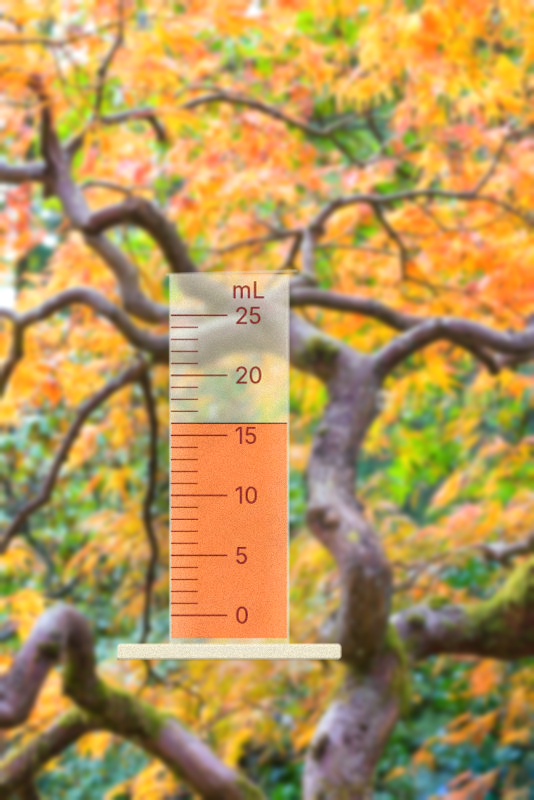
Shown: 16 mL
